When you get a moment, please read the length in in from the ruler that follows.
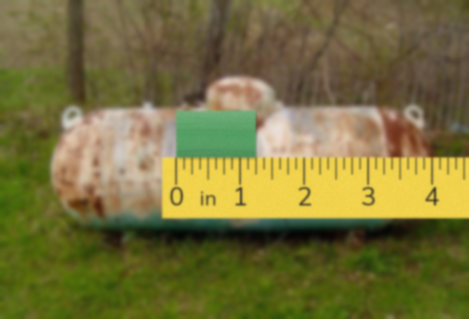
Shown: 1.25 in
